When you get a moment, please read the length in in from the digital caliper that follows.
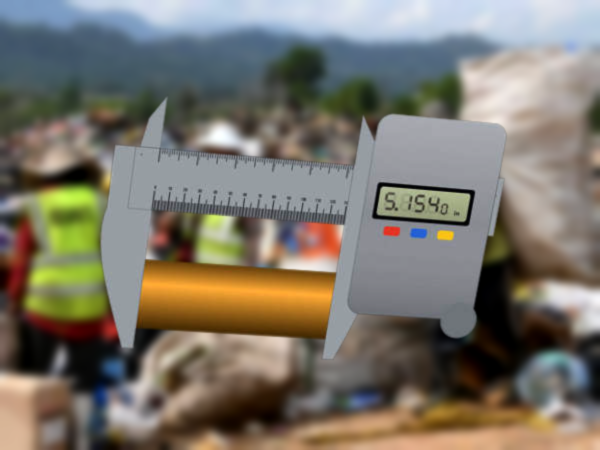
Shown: 5.1540 in
